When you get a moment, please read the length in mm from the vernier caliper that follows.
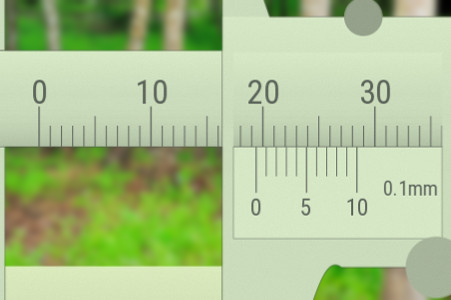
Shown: 19.4 mm
